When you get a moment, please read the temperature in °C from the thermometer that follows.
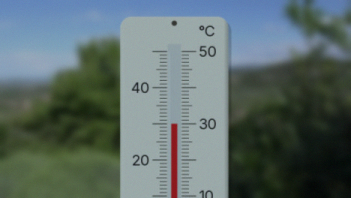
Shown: 30 °C
